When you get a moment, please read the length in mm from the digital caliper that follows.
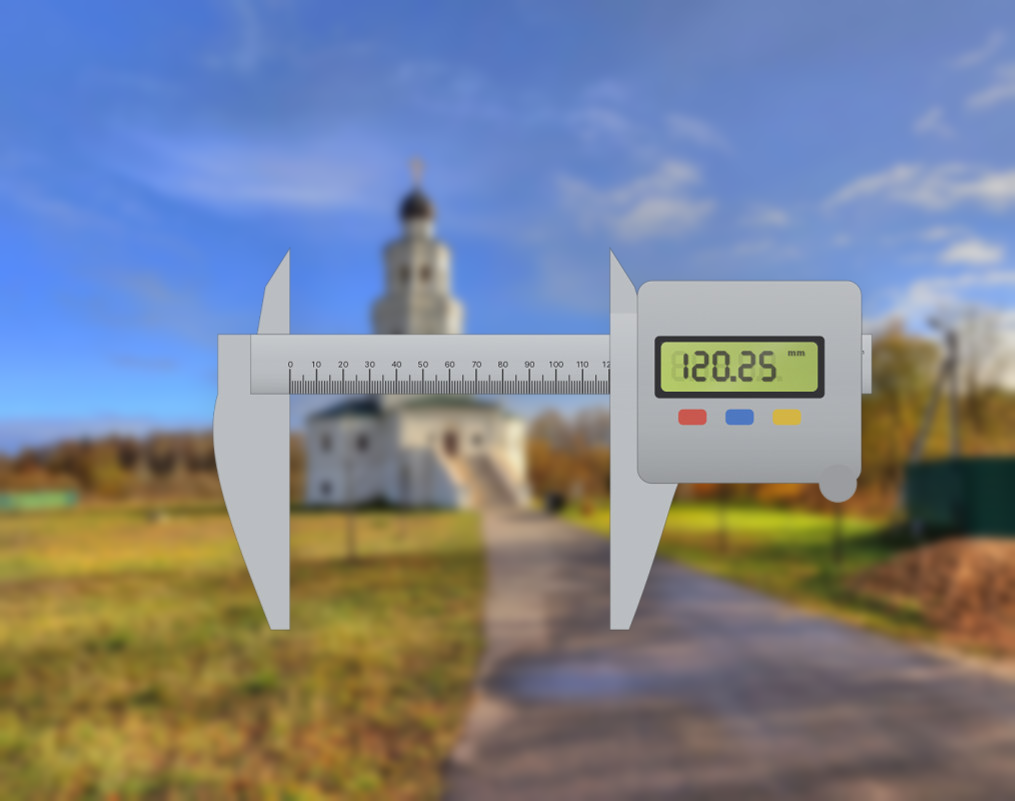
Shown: 120.25 mm
